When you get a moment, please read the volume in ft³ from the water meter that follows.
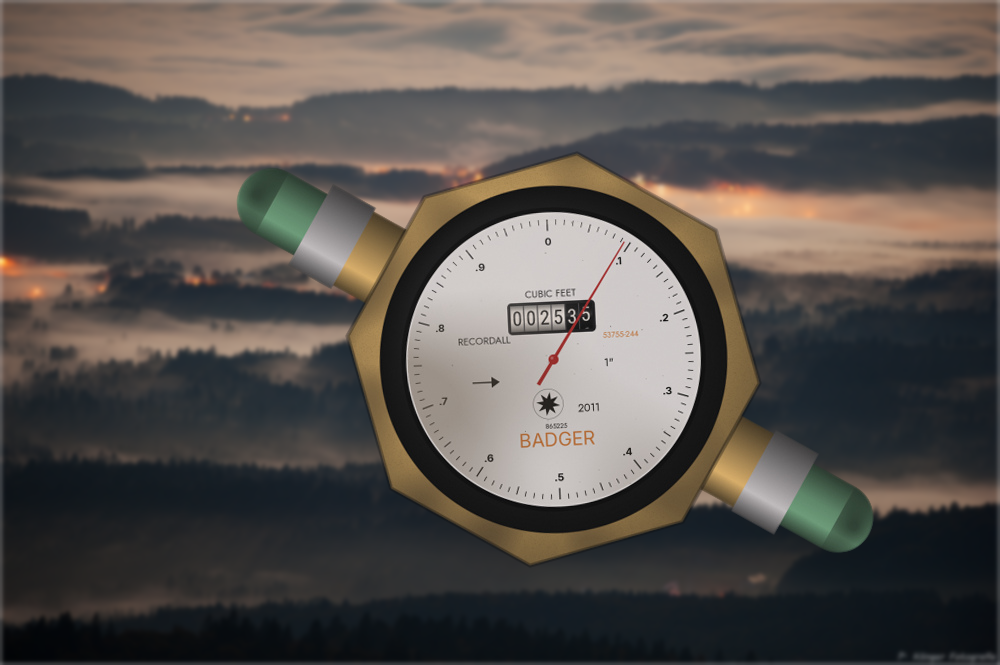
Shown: 2535.09 ft³
